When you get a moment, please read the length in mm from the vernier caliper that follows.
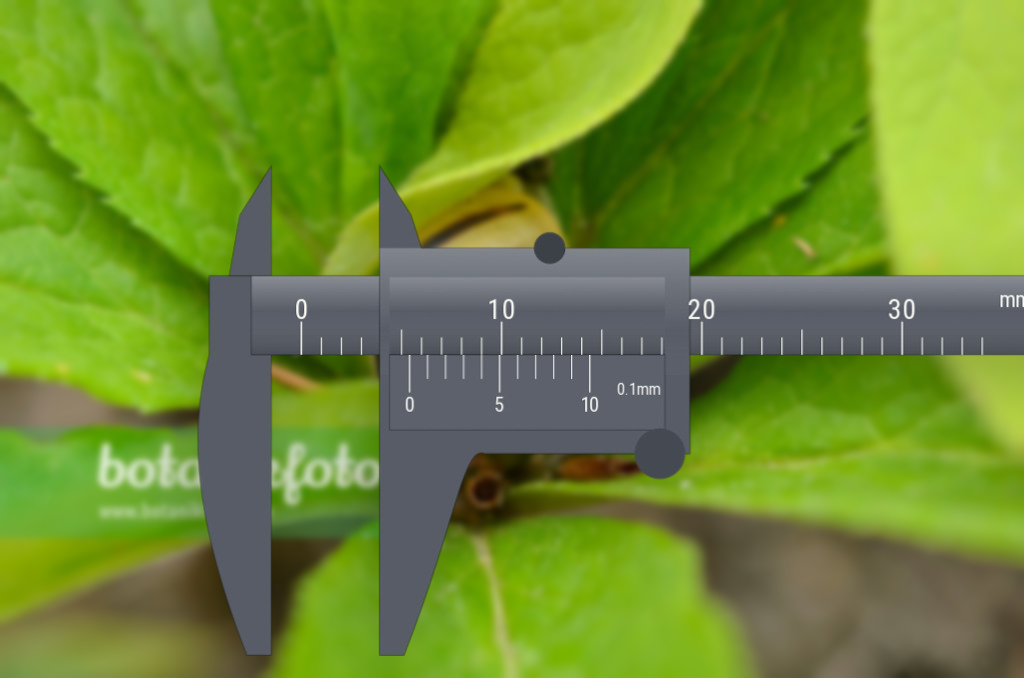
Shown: 5.4 mm
